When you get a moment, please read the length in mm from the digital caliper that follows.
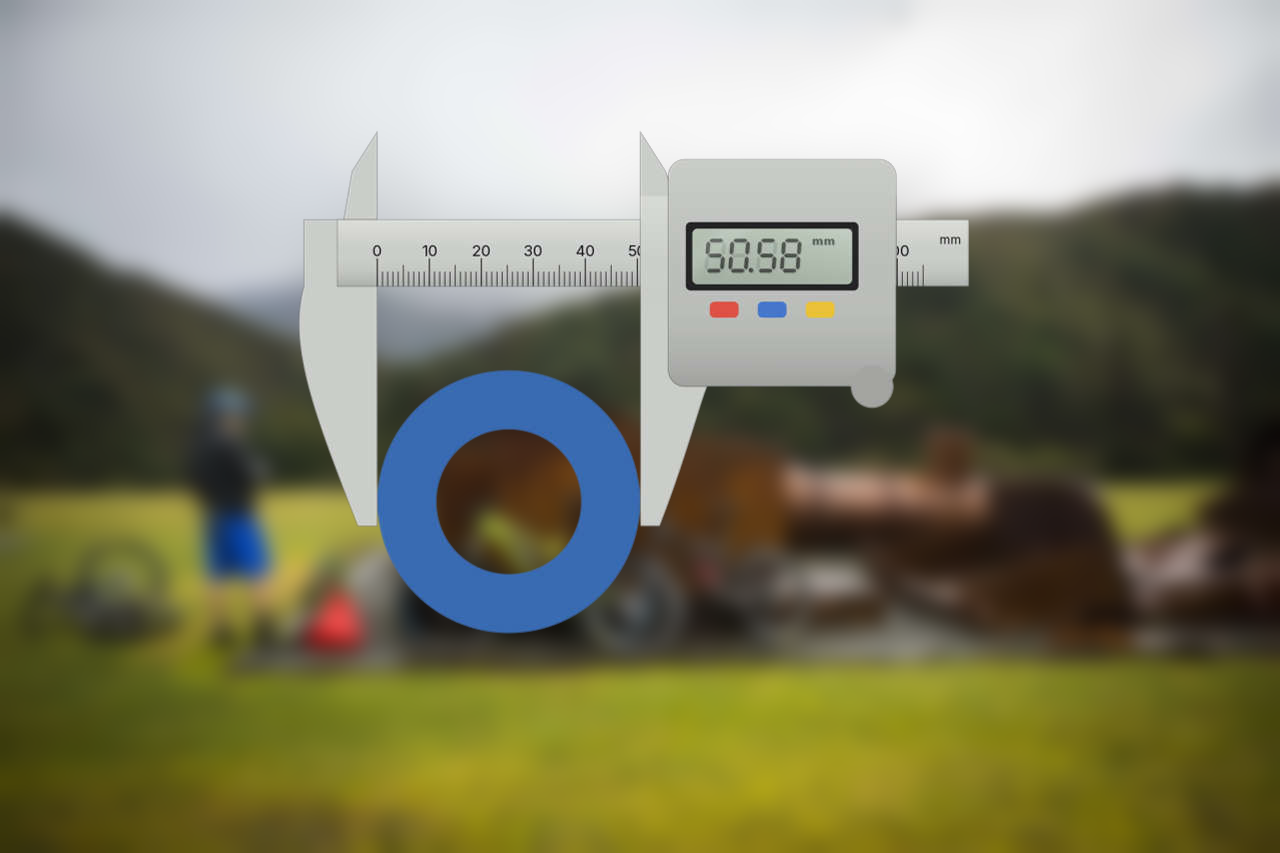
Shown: 50.58 mm
